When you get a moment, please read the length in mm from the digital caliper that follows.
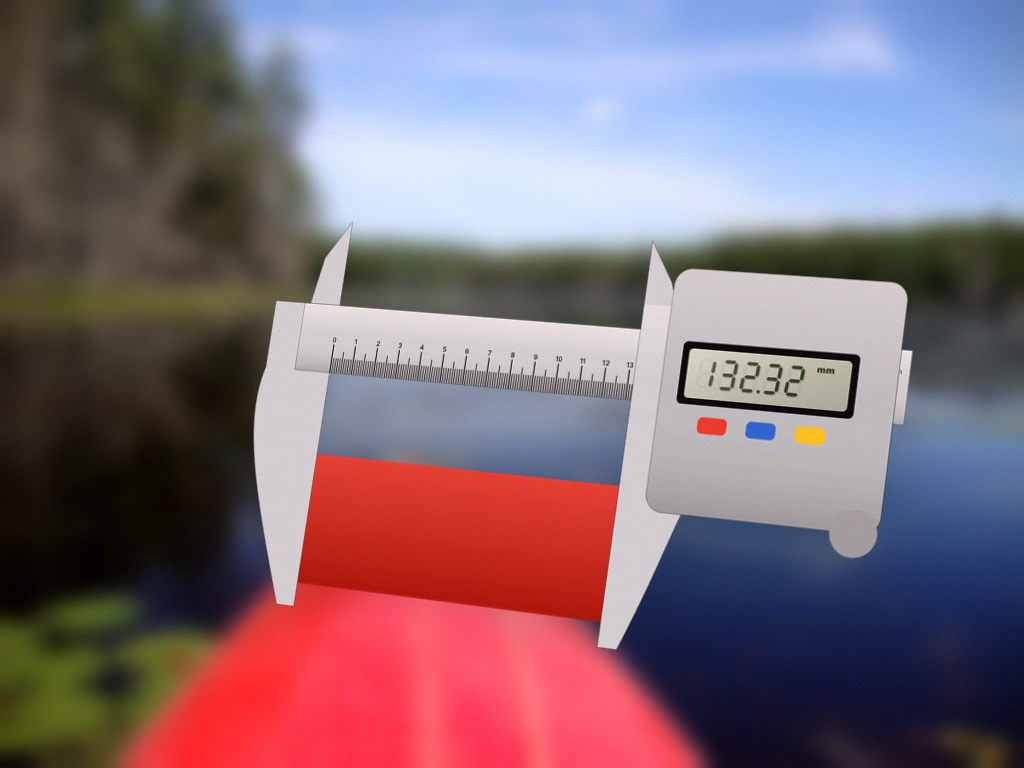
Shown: 132.32 mm
